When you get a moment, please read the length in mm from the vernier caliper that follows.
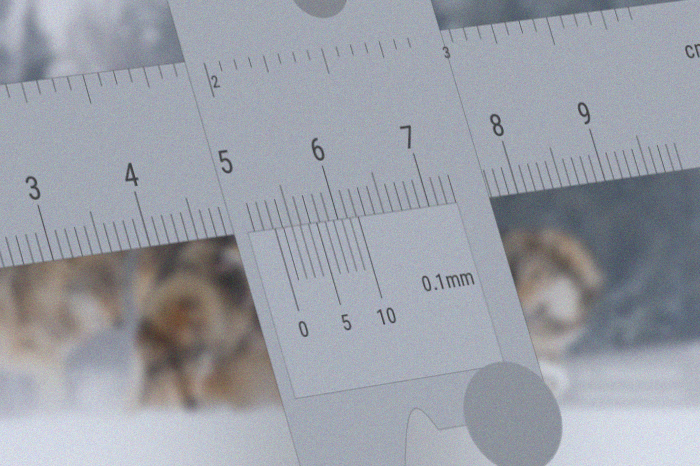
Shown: 53.2 mm
